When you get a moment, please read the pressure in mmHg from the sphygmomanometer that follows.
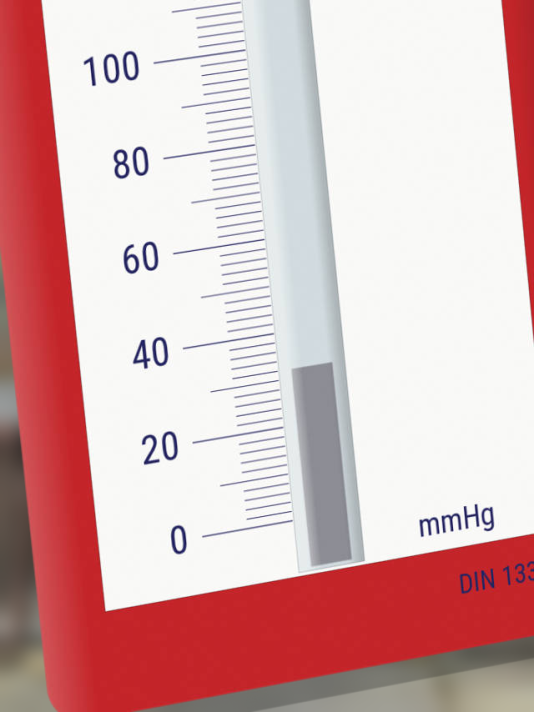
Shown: 32 mmHg
